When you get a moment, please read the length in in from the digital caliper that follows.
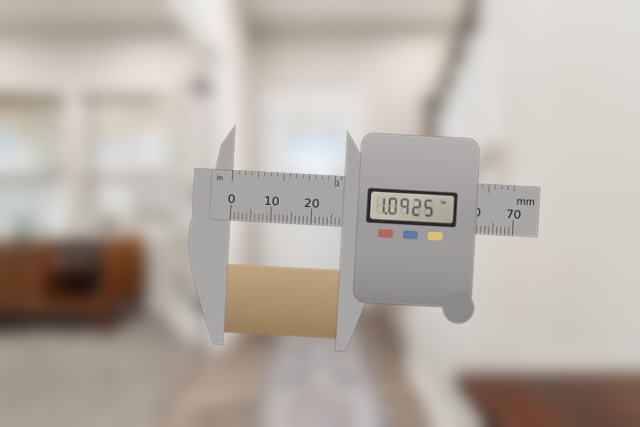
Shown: 1.0925 in
